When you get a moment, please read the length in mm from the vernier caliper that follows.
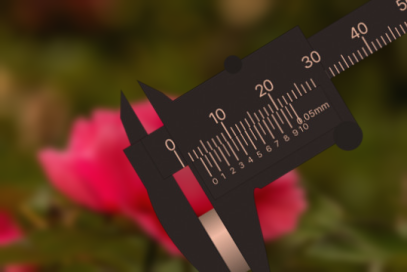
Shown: 3.4 mm
